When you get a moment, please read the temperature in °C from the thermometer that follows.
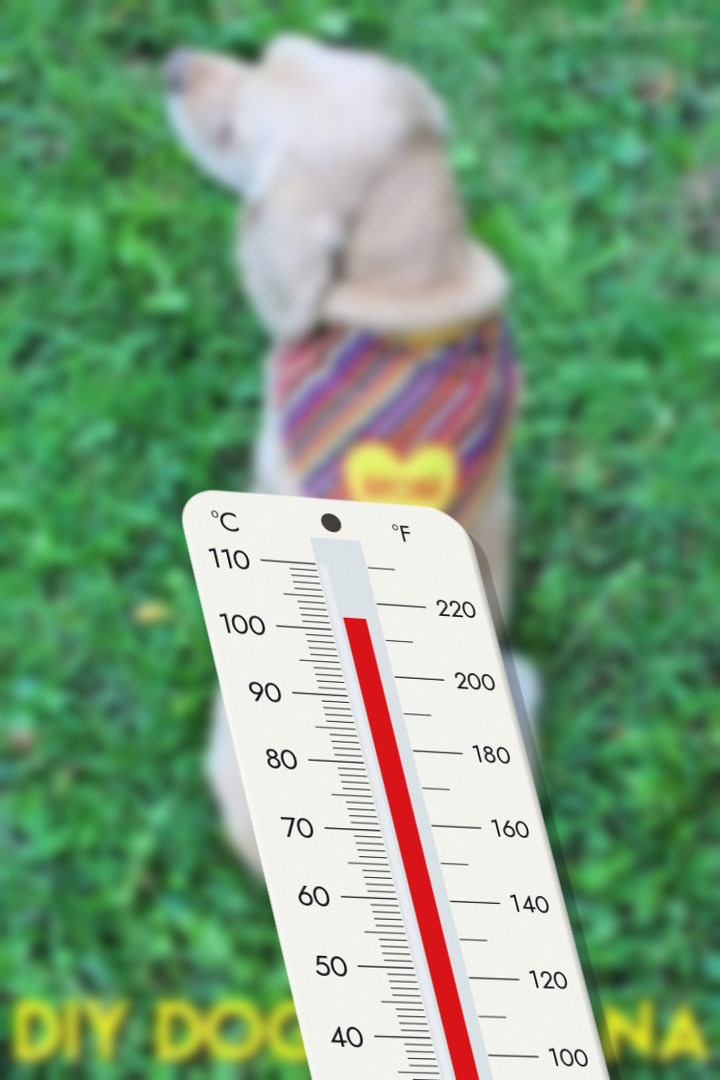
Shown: 102 °C
